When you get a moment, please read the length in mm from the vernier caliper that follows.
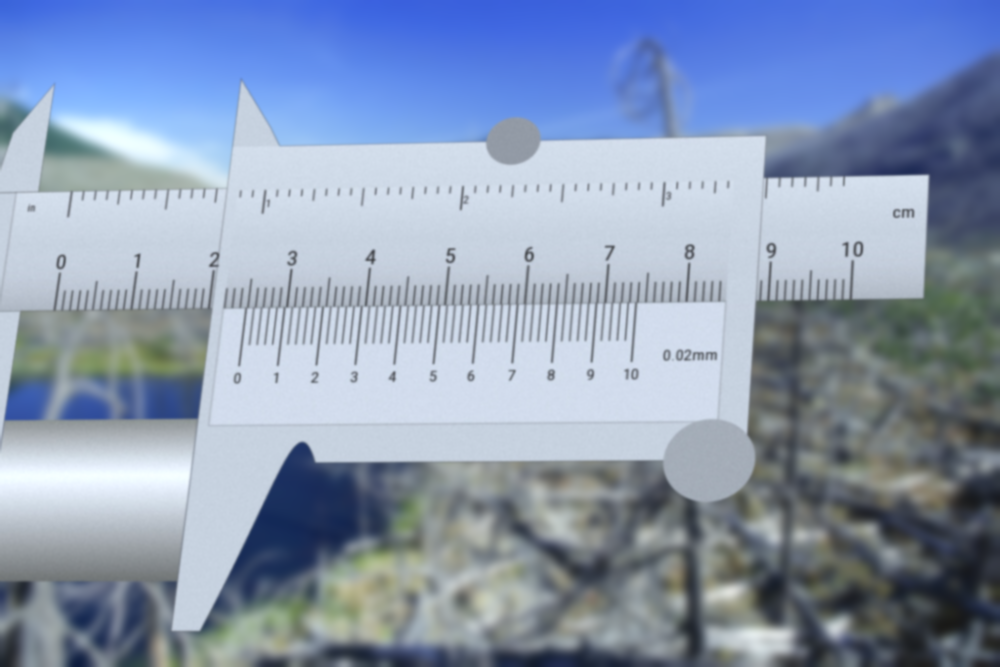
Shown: 24.8 mm
